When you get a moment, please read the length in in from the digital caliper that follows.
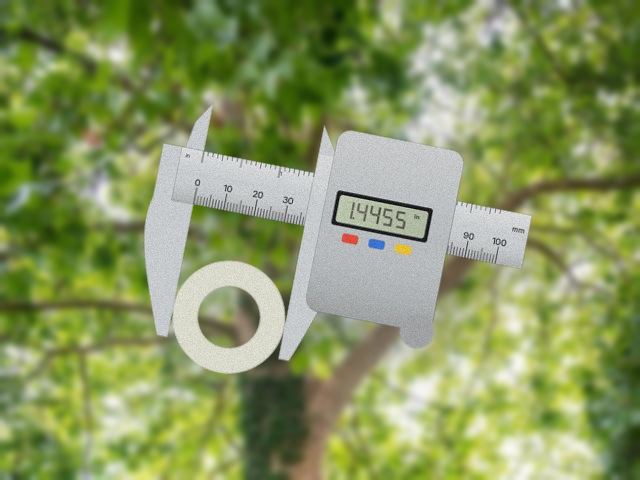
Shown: 1.4455 in
